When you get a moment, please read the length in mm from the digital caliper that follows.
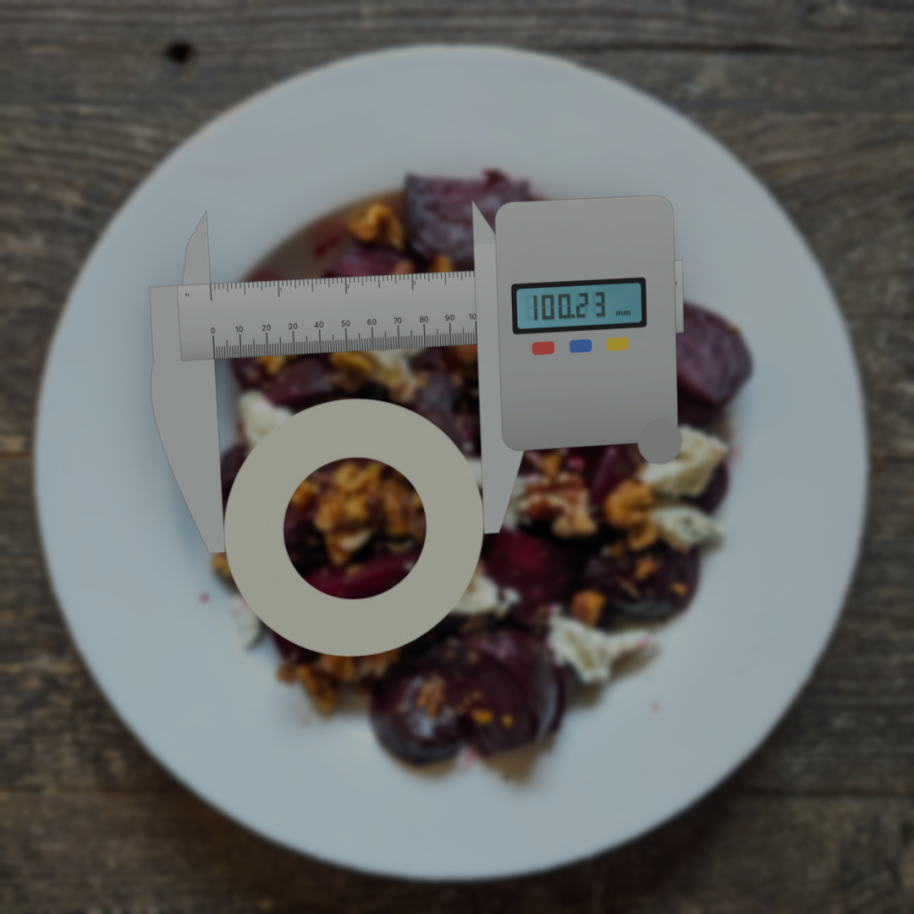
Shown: 100.23 mm
